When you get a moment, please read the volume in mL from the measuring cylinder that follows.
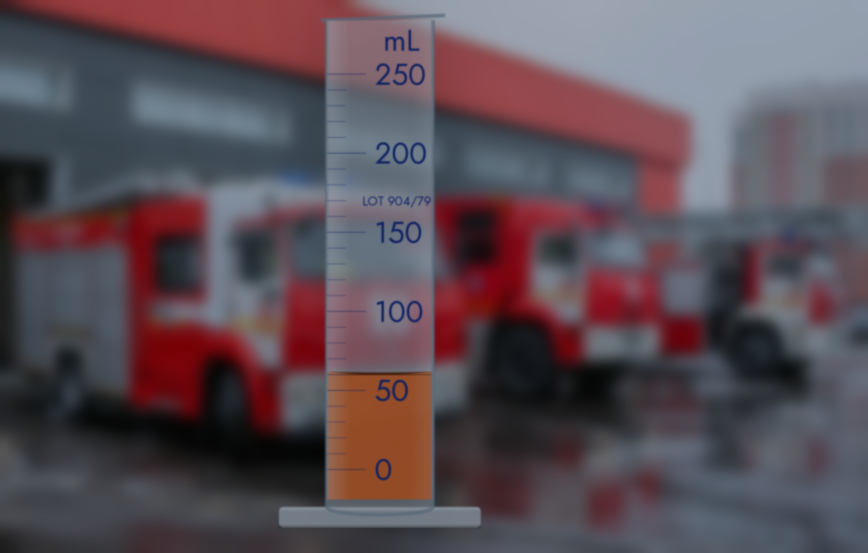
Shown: 60 mL
